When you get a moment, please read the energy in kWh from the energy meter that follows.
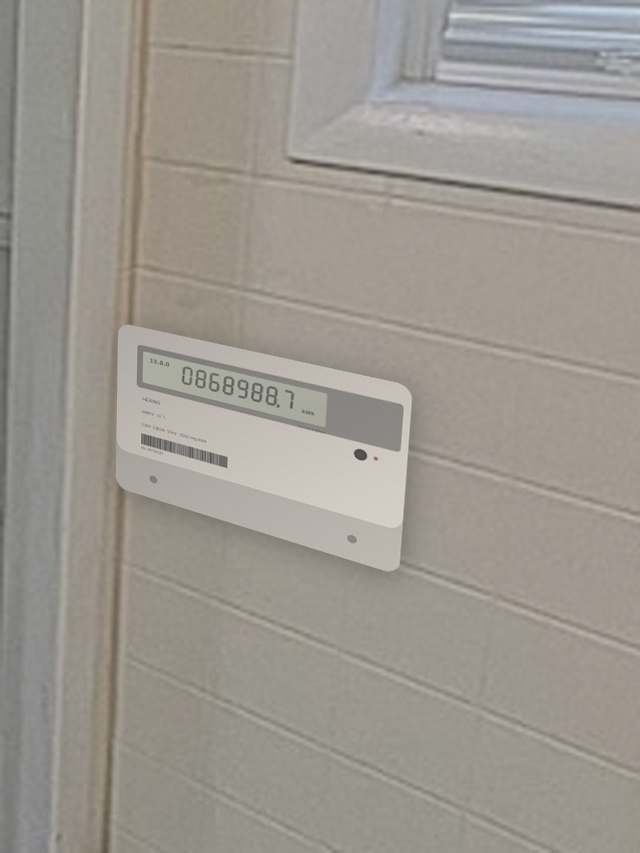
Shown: 868988.7 kWh
